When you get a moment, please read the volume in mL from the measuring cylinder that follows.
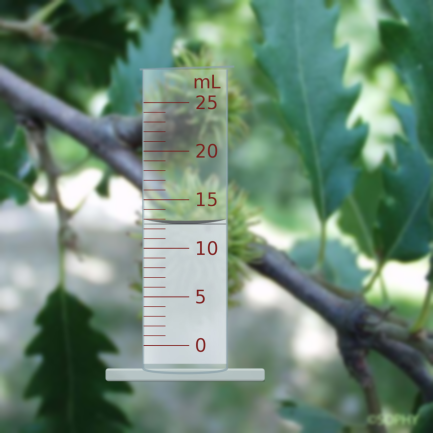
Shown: 12.5 mL
